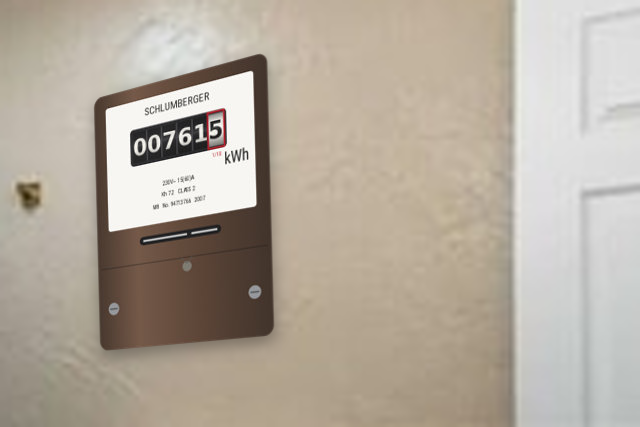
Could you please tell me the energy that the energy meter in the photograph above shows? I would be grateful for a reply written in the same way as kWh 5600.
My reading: kWh 761.5
